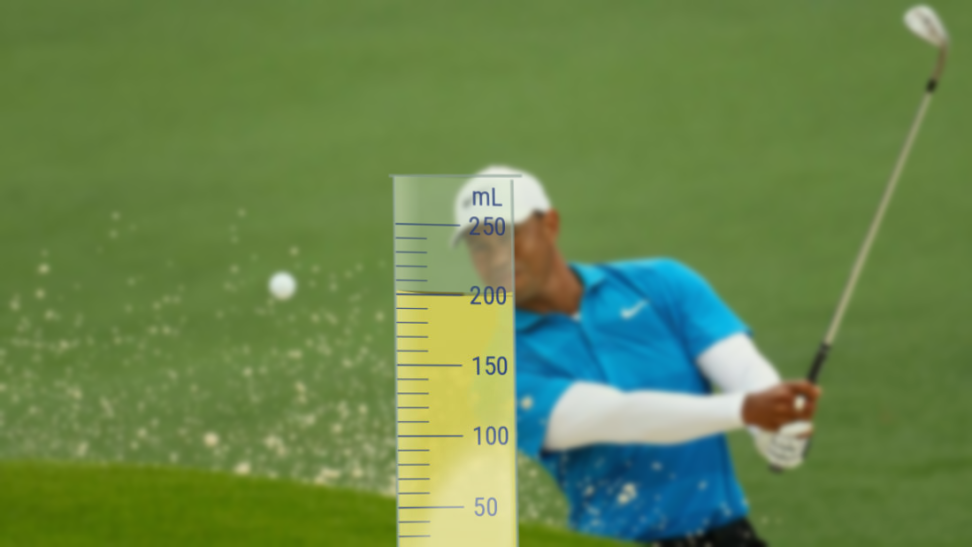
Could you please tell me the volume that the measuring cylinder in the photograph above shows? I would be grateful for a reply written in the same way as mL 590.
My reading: mL 200
